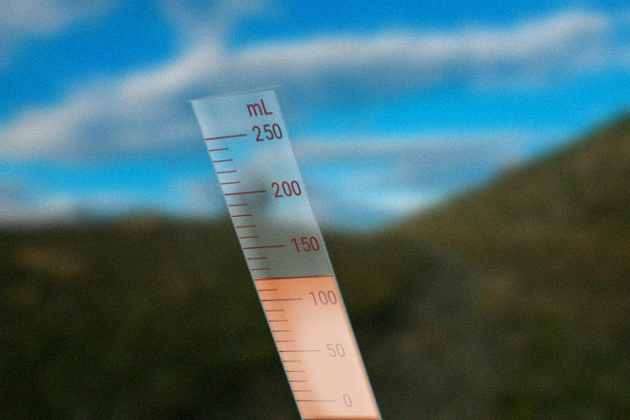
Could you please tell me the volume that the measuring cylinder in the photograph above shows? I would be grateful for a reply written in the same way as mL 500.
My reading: mL 120
